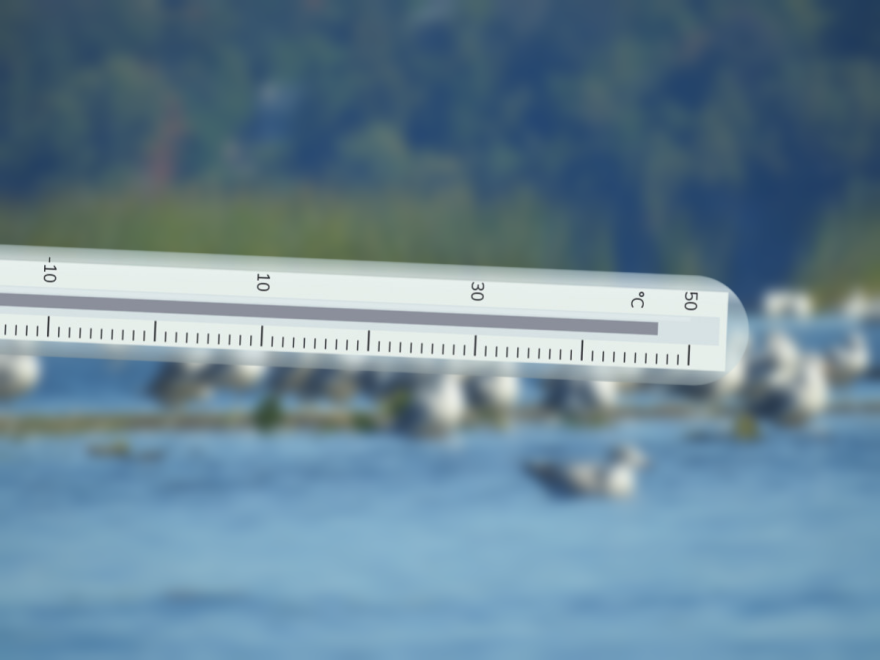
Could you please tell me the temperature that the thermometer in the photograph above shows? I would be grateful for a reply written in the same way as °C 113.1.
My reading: °C 47
